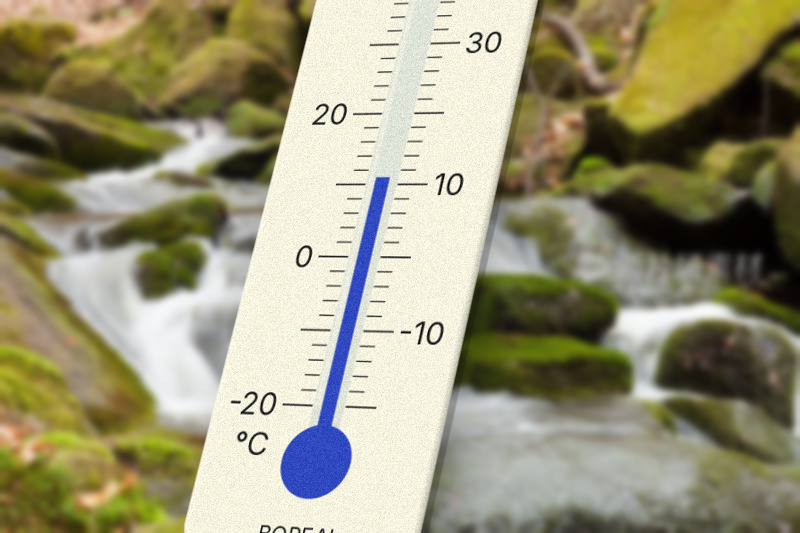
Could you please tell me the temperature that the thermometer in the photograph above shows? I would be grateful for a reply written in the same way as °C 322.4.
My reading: °C 11
